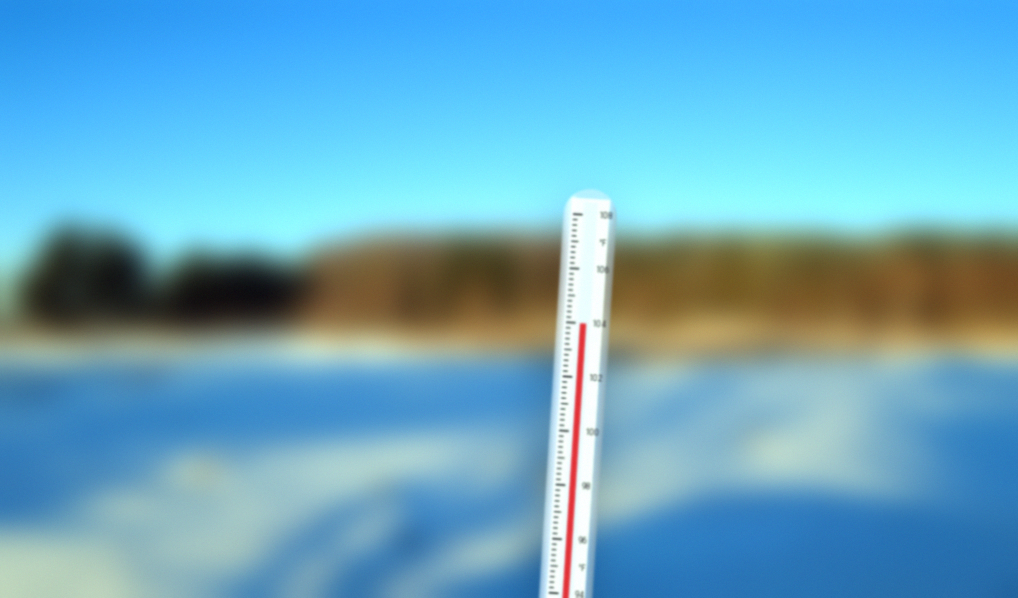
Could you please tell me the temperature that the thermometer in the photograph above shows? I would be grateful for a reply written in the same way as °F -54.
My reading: °F 104
